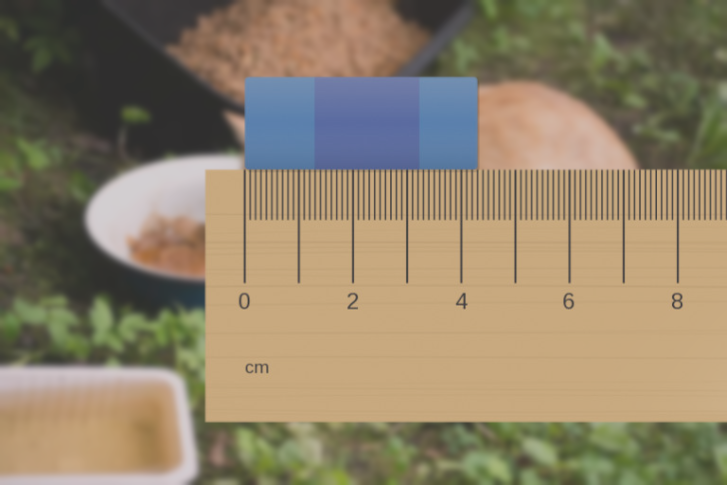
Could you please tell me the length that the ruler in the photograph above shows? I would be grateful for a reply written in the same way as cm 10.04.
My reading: cm 4.3
